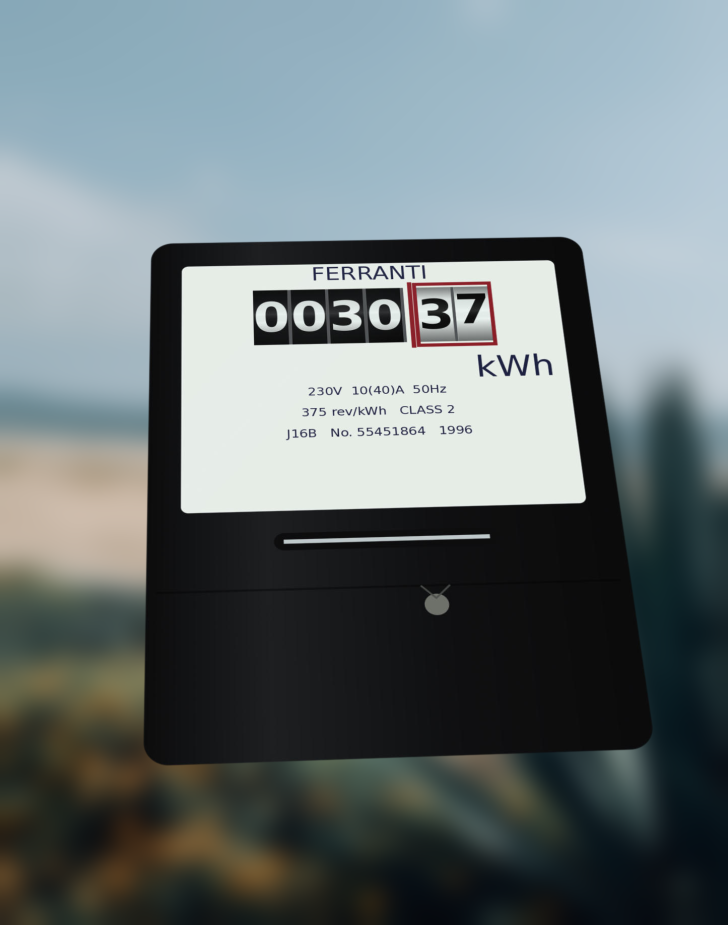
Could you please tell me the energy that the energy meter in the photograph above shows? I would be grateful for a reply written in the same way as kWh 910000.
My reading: kWh 30.37
